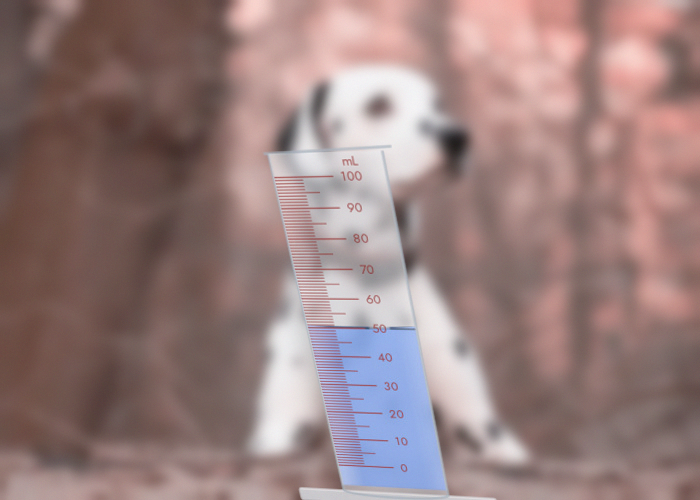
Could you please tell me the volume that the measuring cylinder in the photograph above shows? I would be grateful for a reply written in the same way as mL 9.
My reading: mL 50
